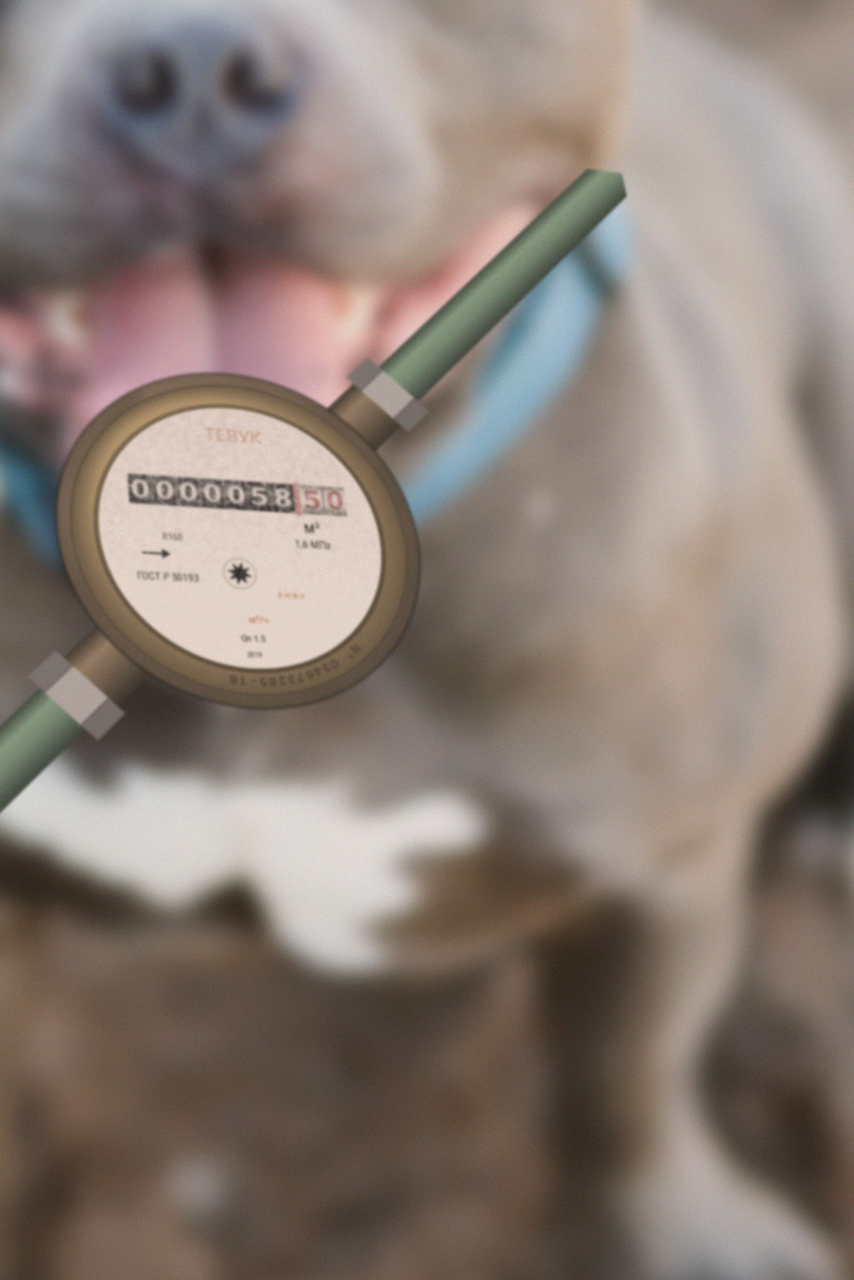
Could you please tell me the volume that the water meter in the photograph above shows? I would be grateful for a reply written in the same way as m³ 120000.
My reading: m³ 58.50
